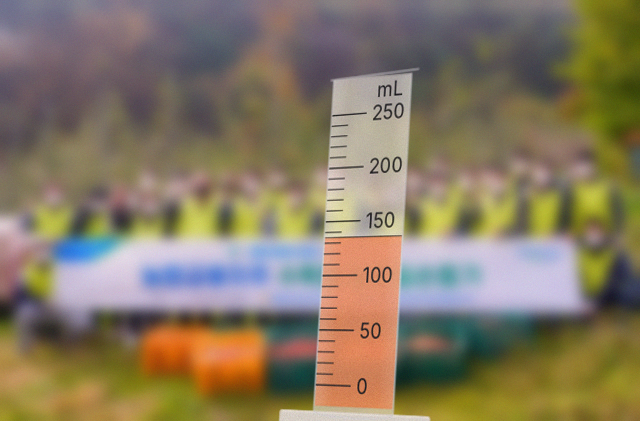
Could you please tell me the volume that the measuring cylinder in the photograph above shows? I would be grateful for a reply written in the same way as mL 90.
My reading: mL 135
